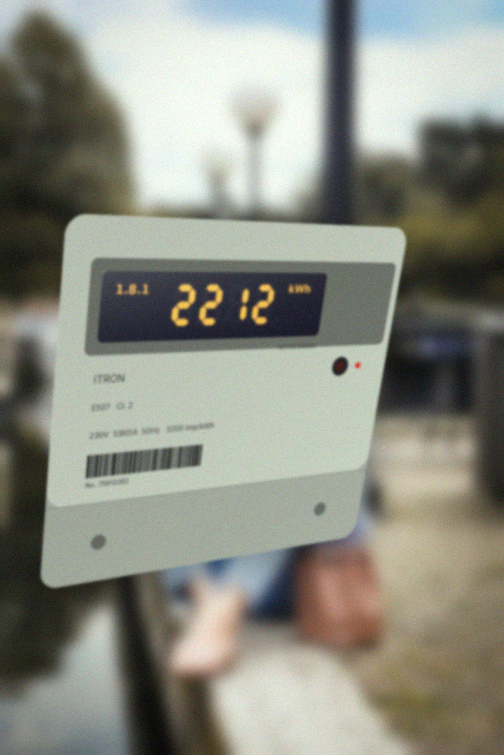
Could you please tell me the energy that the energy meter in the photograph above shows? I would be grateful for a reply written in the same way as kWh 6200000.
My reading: kWh 2212
